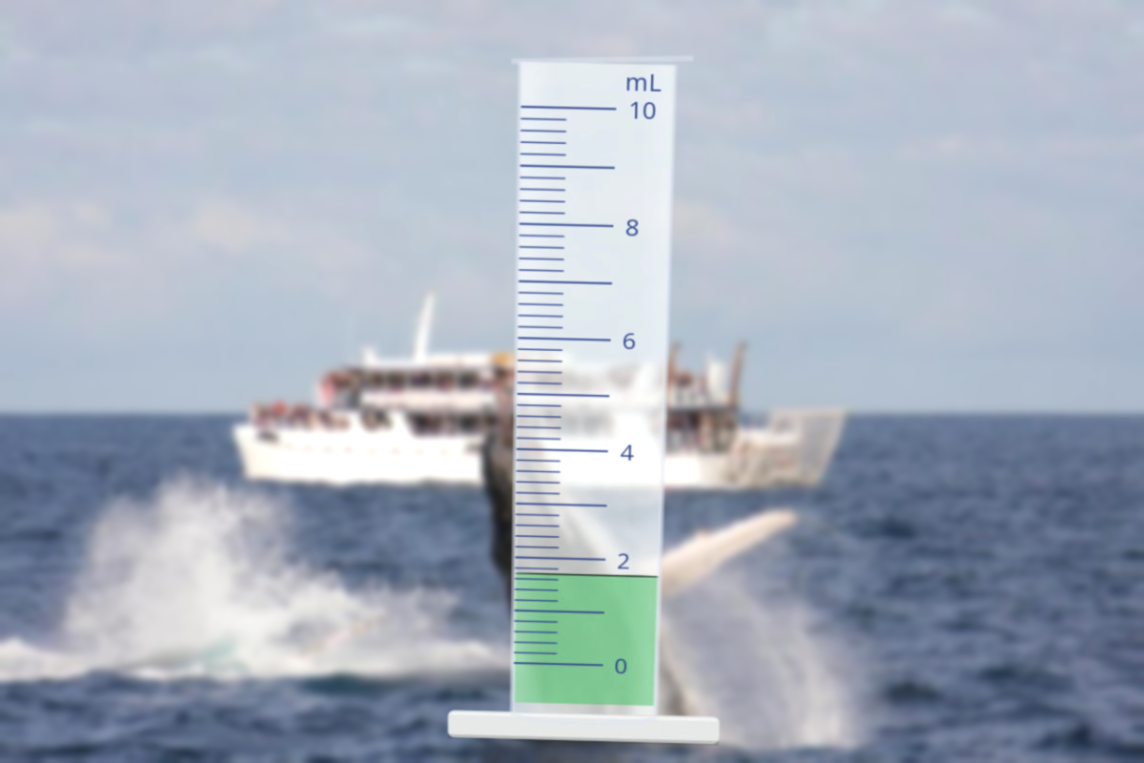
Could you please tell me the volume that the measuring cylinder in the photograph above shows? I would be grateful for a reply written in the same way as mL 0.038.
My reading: mL 1.7
